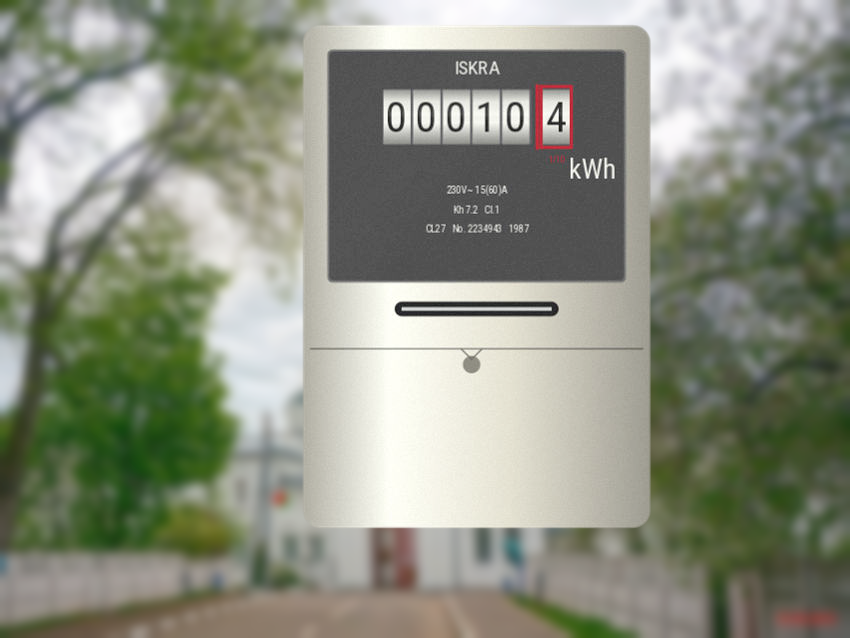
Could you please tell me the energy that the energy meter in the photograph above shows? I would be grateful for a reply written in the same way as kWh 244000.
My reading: kWh 10.4
